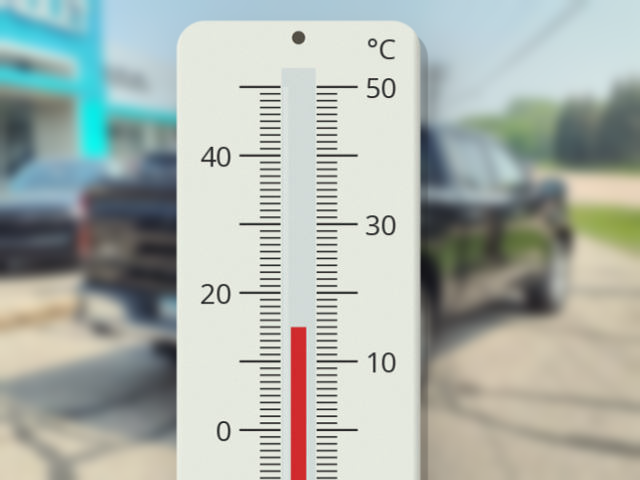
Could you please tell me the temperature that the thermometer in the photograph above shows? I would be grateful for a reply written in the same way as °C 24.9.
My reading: °C 15
